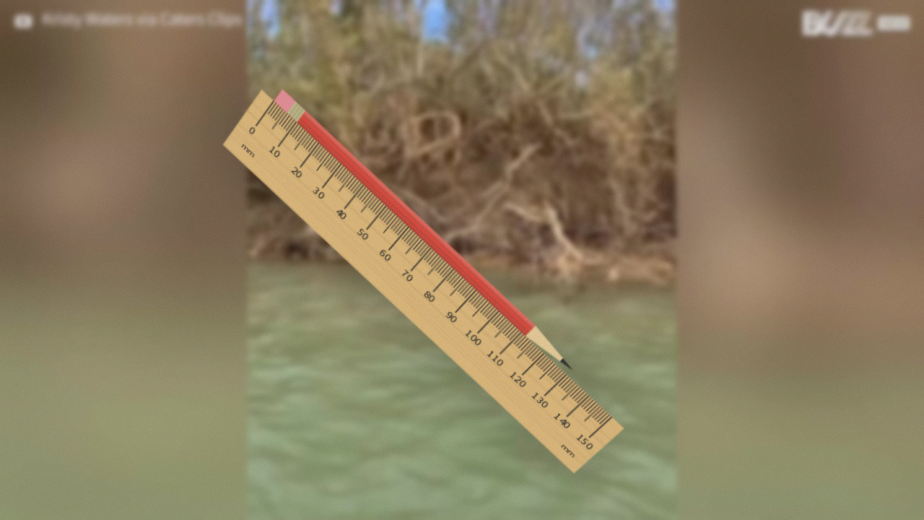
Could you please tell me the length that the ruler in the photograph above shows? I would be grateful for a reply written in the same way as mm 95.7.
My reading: mm 130
